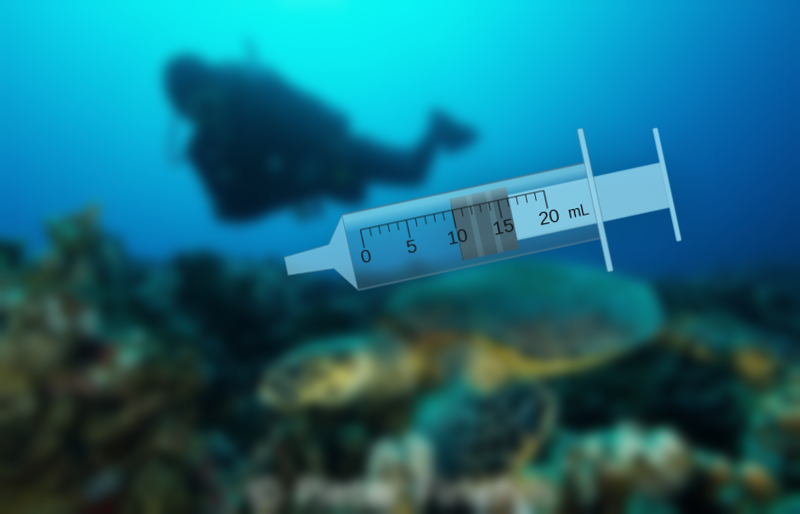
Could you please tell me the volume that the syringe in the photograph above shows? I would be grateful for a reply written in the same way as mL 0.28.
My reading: mL 10
